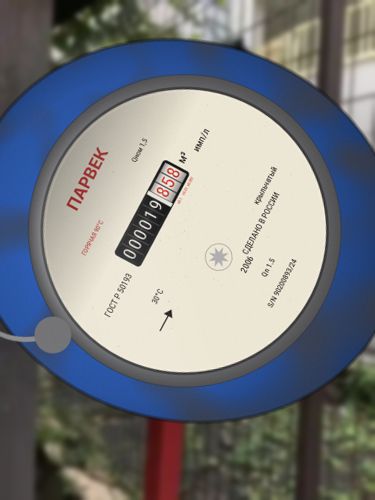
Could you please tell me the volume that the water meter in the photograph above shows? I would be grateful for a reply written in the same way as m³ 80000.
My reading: m³ 19.858
